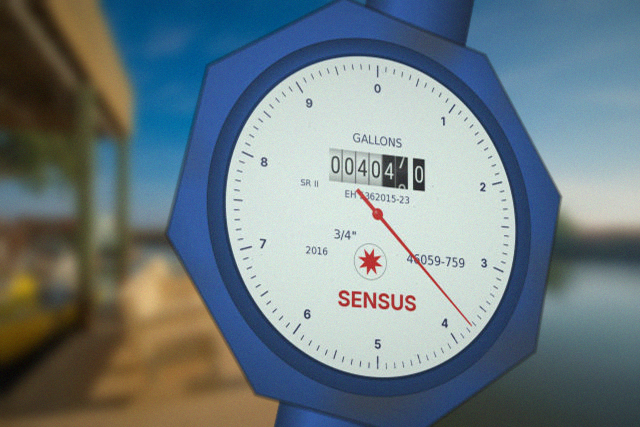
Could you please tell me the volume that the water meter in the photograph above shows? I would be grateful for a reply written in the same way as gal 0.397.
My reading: gal 40473.7
